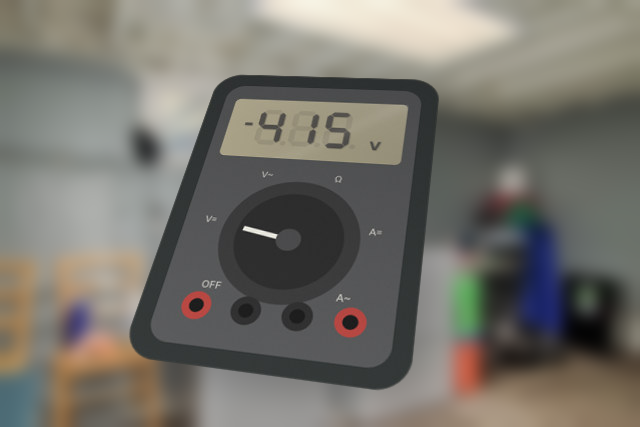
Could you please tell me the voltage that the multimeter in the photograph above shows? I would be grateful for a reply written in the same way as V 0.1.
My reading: V -415
